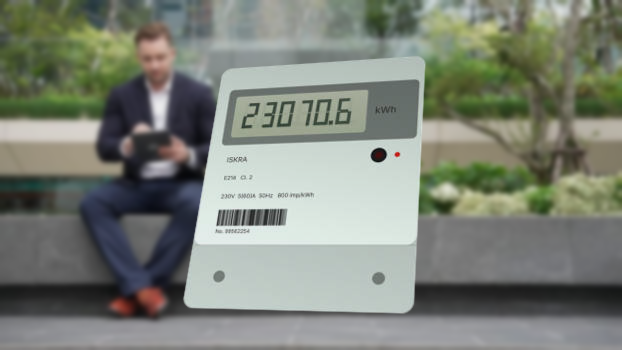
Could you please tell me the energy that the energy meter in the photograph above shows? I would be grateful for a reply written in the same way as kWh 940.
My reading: kWh 23070.6
